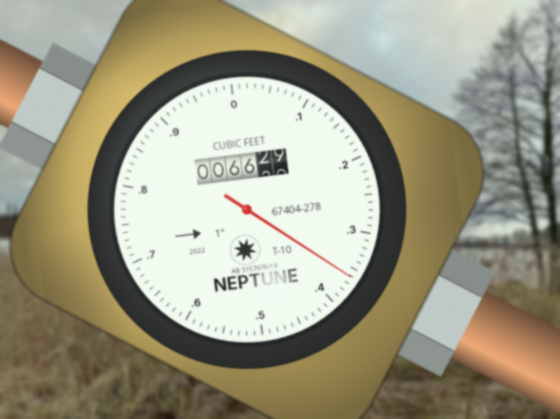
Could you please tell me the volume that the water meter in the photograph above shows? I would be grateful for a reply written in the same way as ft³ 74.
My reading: ft³ 6629.36
